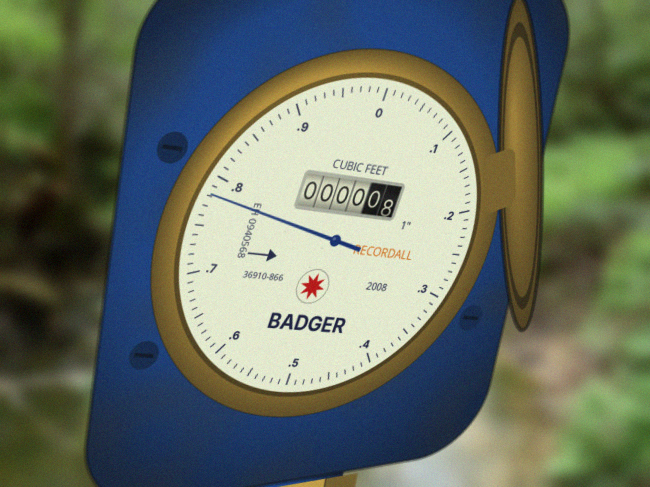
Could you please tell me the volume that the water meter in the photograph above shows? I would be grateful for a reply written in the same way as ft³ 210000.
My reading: ft³ 7.78
